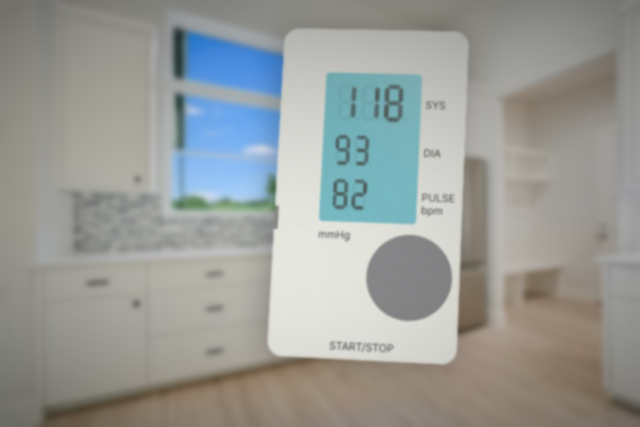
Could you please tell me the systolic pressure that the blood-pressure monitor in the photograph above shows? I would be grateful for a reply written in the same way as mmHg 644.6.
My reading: mmHg 118
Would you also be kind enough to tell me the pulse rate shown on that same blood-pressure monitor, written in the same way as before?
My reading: bpm 82
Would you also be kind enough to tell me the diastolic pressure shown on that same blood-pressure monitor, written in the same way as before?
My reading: mmHg 93
